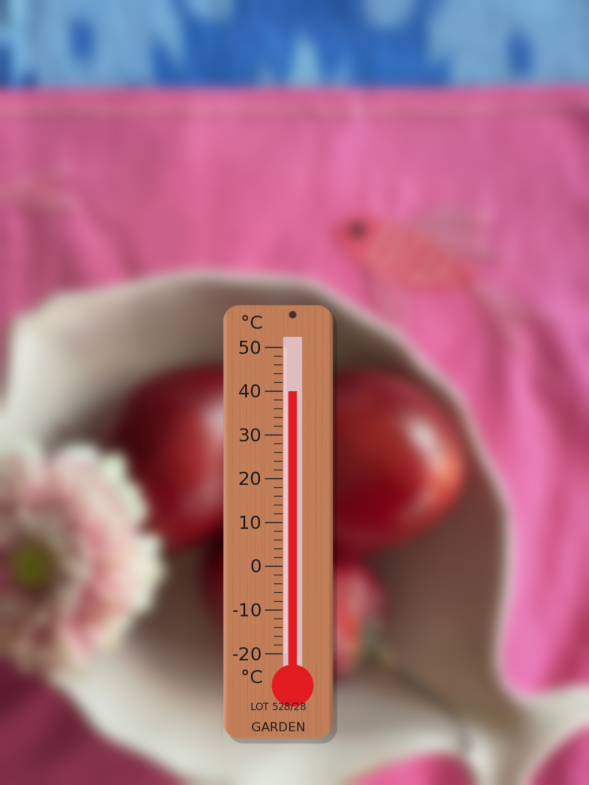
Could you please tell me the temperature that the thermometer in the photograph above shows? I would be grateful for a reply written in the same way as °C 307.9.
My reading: °C 40
